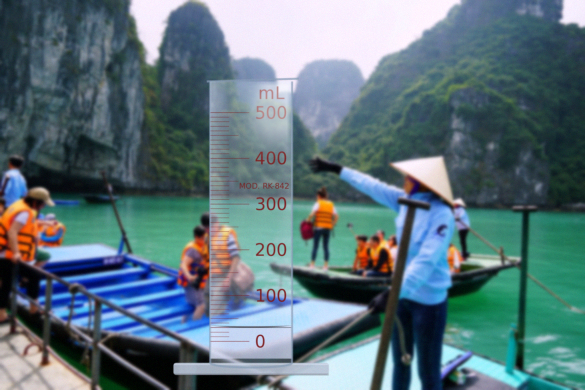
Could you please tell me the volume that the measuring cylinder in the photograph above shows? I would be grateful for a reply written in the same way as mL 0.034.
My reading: mL 30
